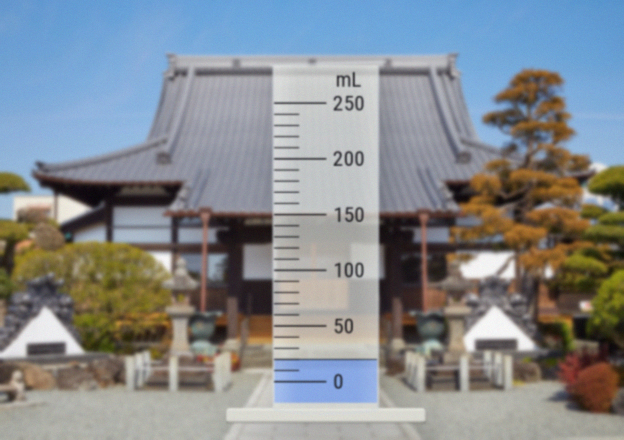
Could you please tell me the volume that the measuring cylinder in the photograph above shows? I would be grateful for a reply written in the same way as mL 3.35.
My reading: mL 20
